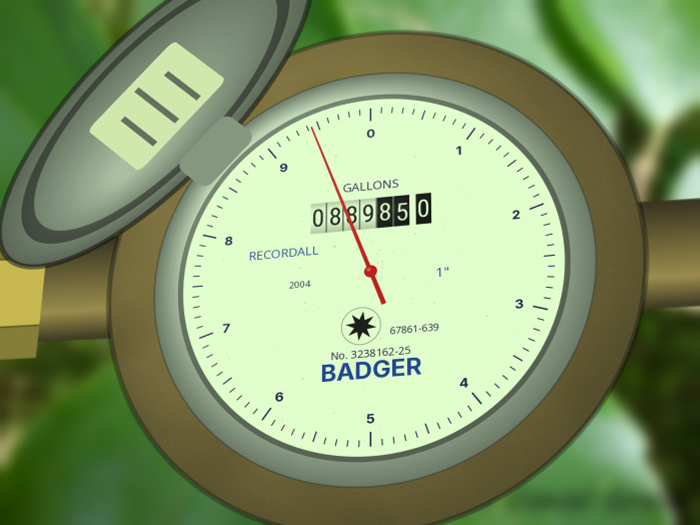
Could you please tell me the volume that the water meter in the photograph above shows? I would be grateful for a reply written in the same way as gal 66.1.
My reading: gal 889849.4
